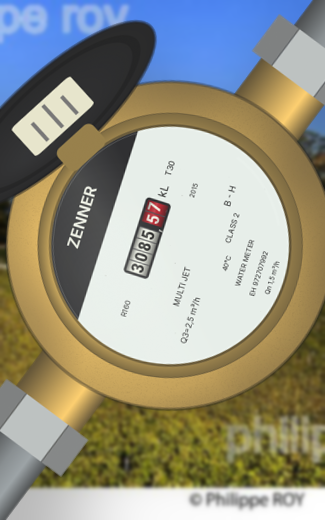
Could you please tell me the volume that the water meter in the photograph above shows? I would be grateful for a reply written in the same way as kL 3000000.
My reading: kL 3085.57
